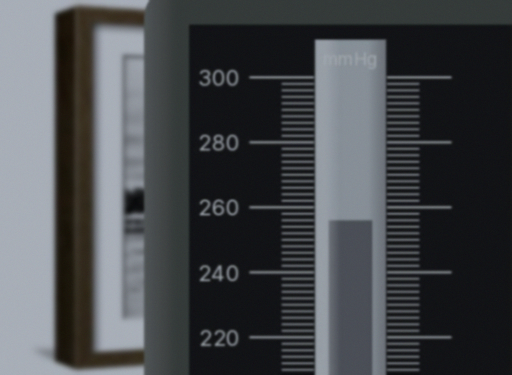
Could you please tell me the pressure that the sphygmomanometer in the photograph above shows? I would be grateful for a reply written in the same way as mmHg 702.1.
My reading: mmHg 256
